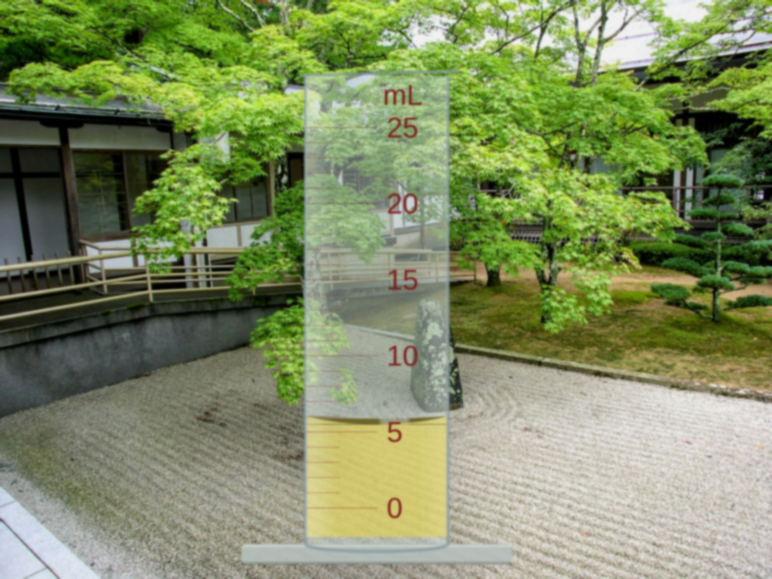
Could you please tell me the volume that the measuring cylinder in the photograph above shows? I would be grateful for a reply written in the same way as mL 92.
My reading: mL 5.5
